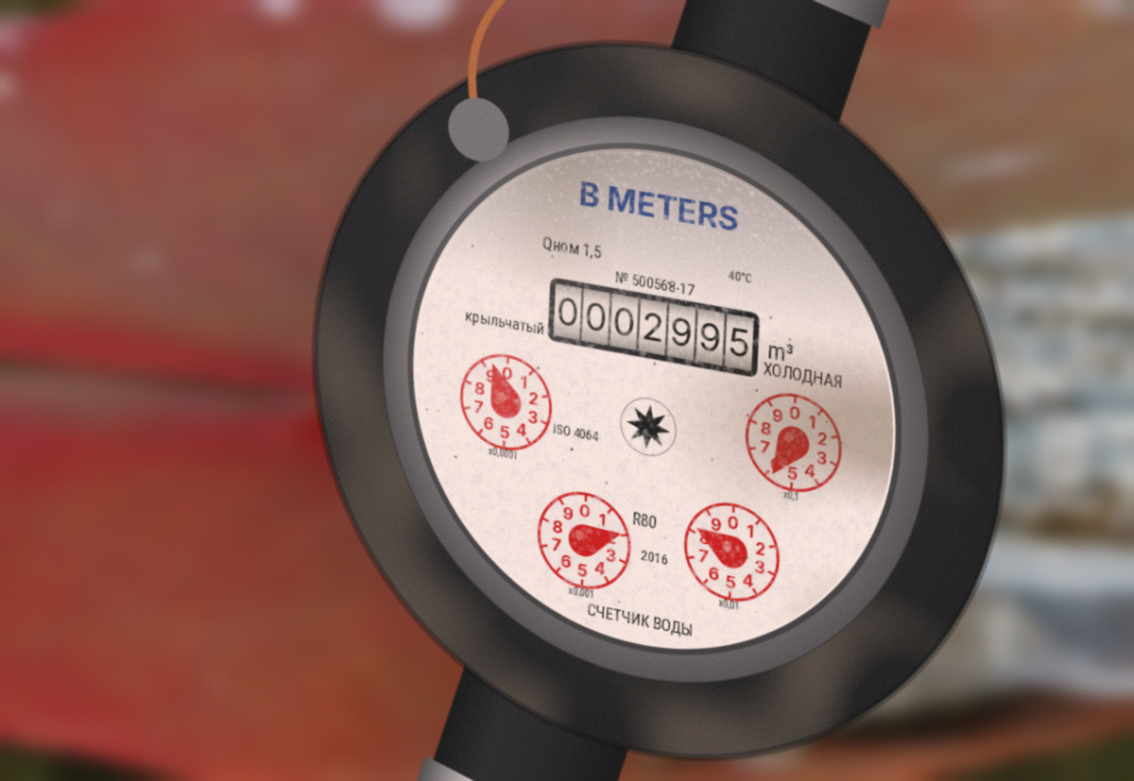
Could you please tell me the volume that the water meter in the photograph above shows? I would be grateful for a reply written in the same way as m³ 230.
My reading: m³ 2995.5819
